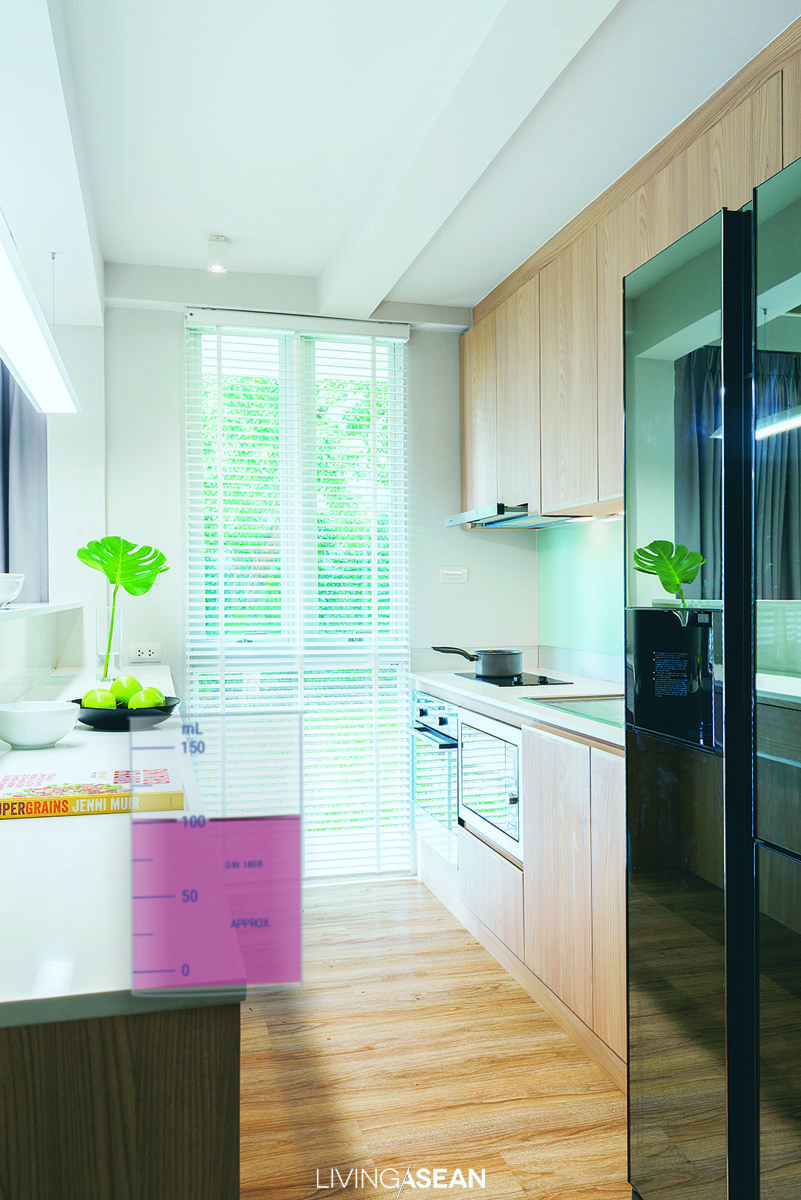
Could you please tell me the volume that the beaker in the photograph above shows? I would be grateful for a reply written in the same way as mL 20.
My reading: mL 100
